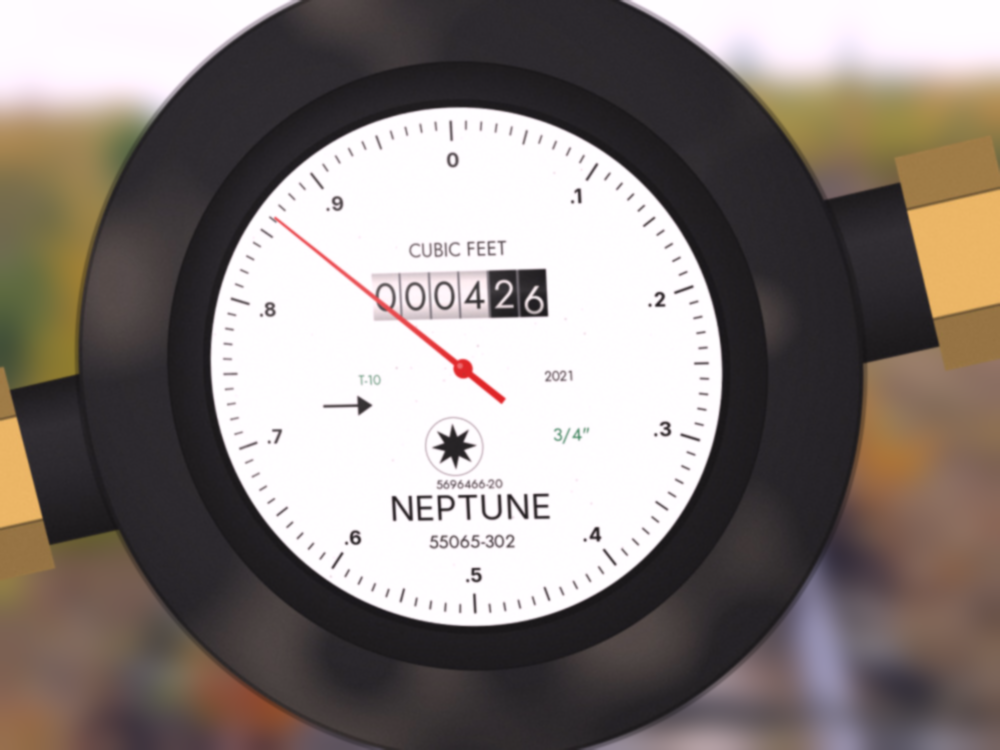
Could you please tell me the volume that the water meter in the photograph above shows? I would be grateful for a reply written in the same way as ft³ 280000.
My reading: ft³ 425.86
